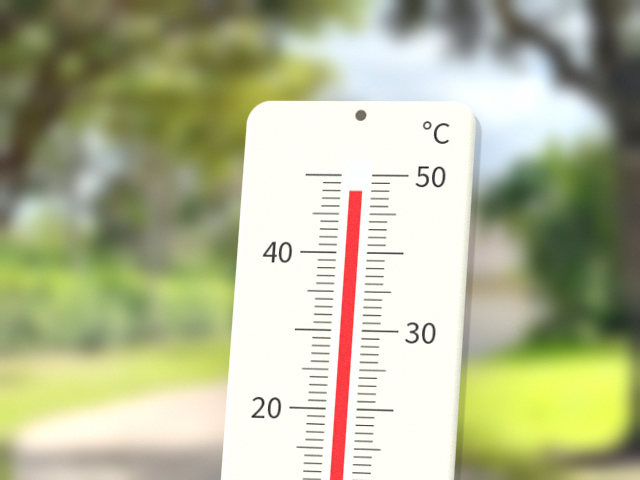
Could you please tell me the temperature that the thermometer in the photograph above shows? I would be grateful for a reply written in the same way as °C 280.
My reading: °C 48
